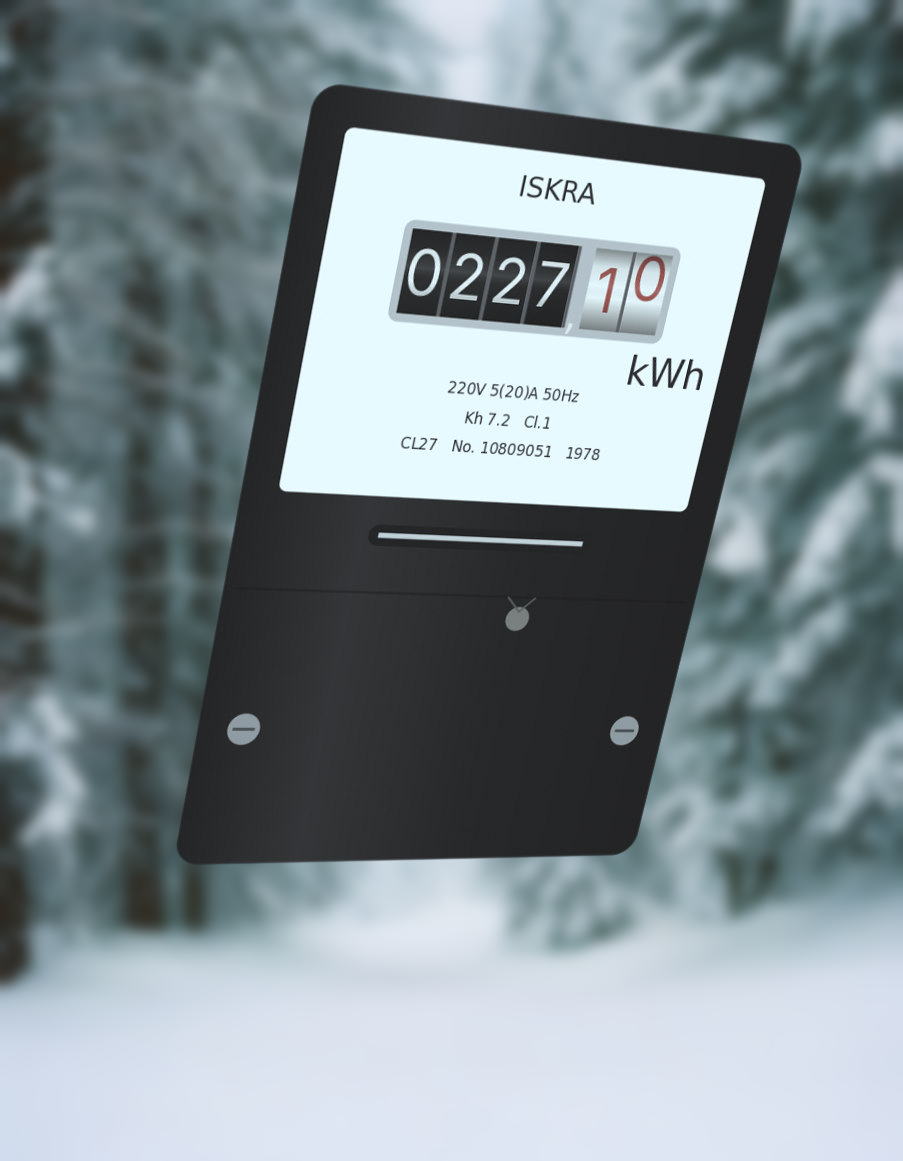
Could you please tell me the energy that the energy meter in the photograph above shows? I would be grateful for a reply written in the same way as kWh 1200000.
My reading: kWh 227.10
